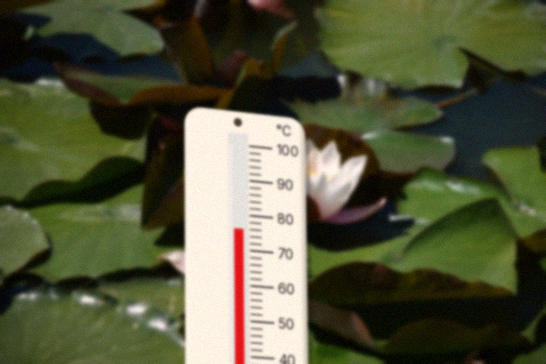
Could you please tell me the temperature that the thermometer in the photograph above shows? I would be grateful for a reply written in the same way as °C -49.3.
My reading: °C 76
